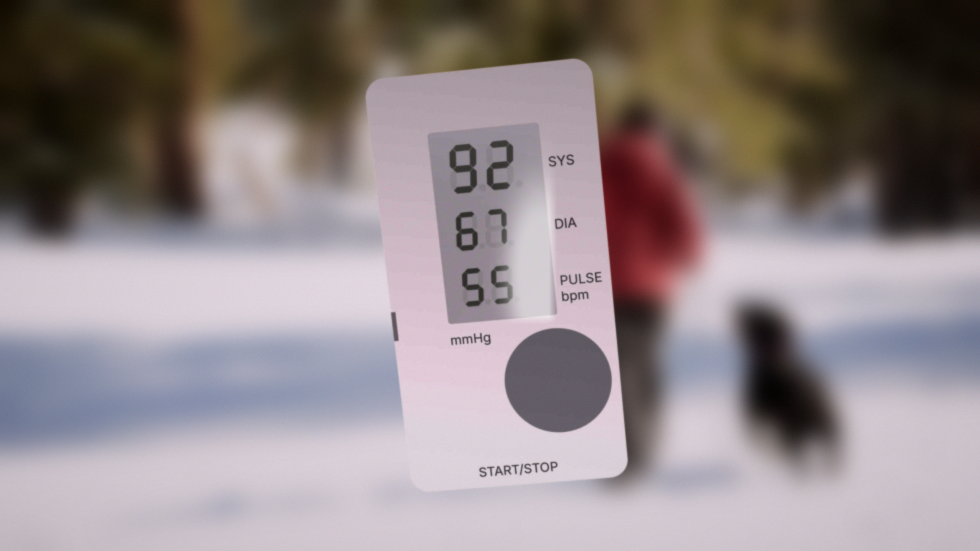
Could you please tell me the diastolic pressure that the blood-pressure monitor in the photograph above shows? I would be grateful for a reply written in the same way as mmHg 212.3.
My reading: mmHg 67
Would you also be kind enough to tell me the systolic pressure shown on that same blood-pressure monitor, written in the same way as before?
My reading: mmHg 92
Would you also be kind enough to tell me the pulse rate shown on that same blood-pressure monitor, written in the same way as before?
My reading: bpm 55
